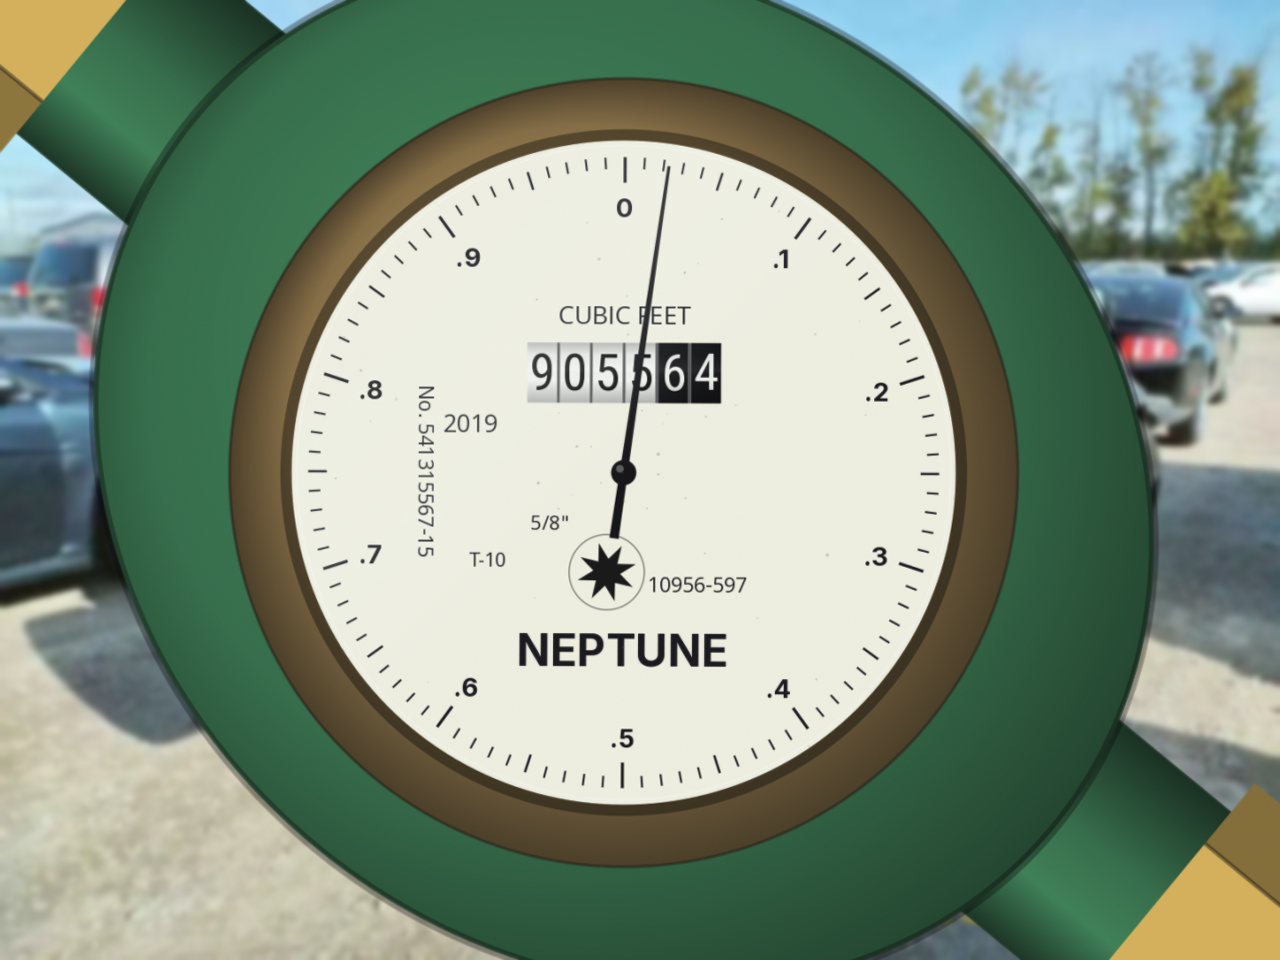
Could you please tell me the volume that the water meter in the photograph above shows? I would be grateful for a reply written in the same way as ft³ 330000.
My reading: ft³ 905564.02
